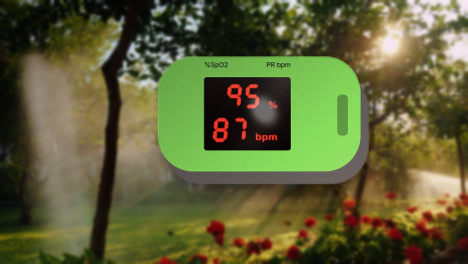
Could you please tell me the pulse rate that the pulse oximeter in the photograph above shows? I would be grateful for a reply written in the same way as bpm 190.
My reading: bpm 87
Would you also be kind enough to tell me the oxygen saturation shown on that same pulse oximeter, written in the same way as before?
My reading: % 95
